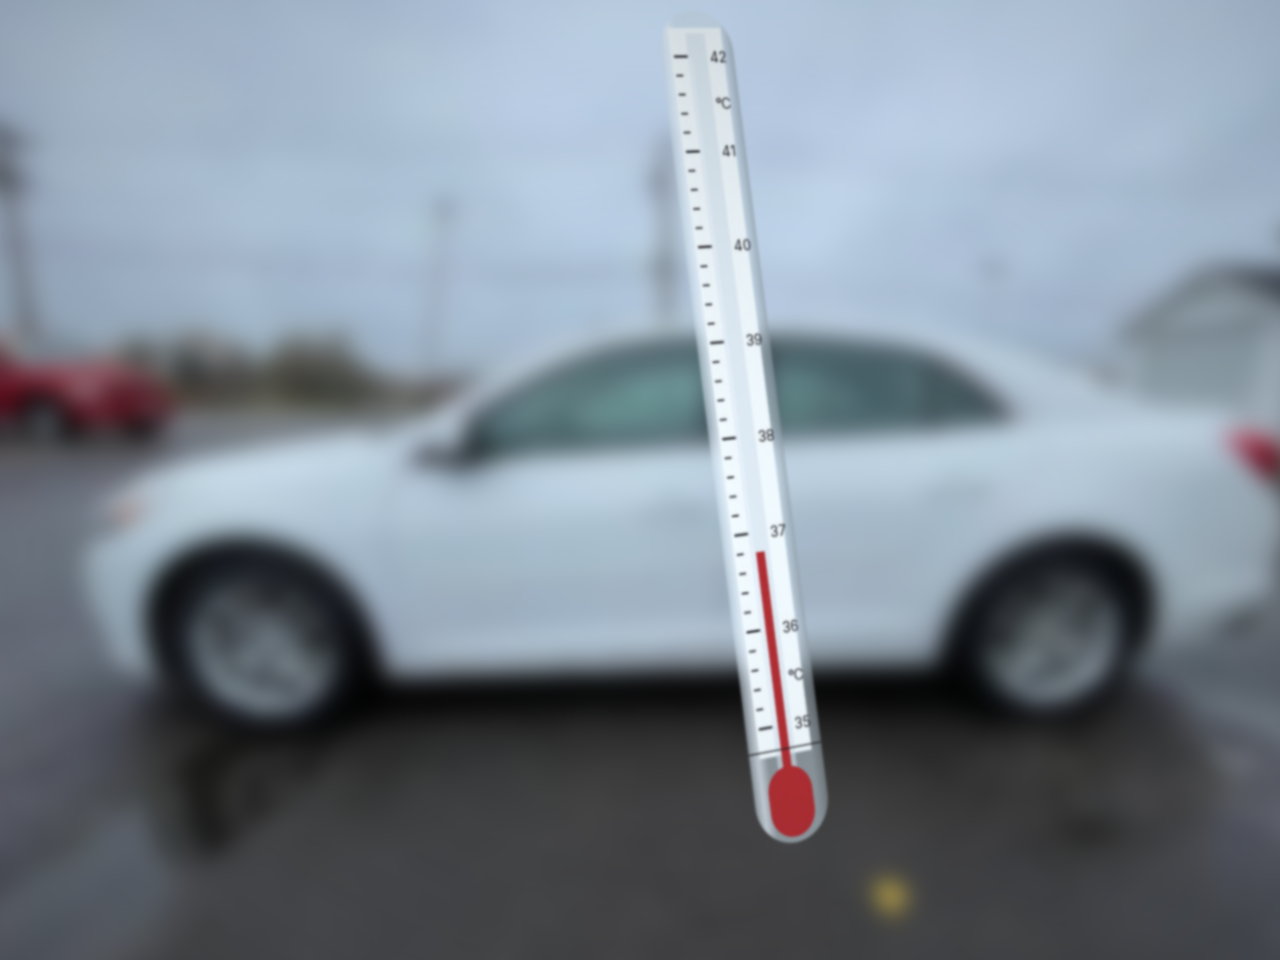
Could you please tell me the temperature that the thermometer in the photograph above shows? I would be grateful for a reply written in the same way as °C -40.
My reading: °C 36.8
